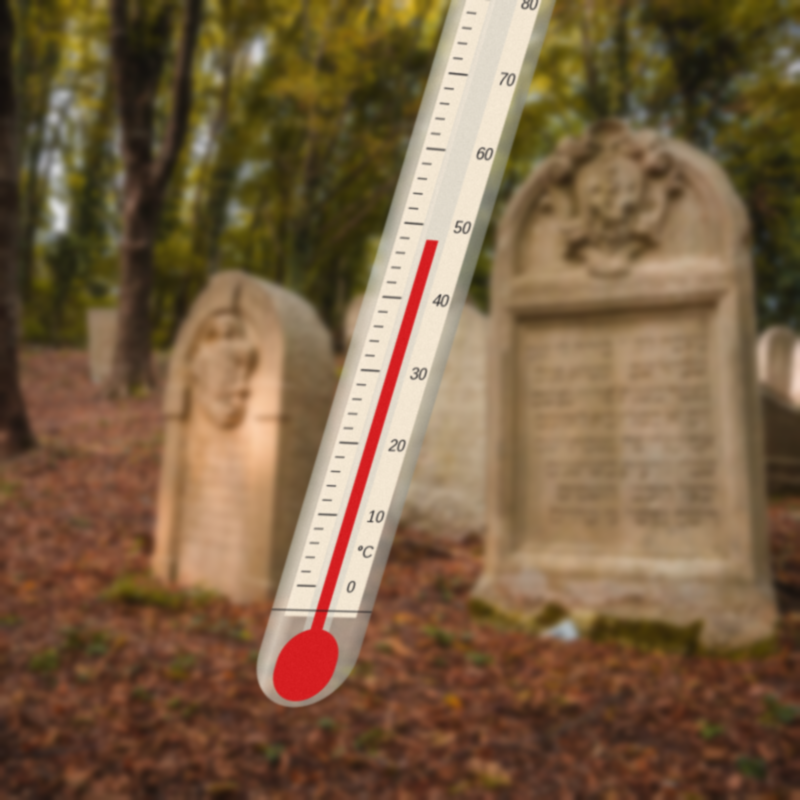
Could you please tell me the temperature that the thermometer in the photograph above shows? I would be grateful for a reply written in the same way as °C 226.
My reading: °C 48
